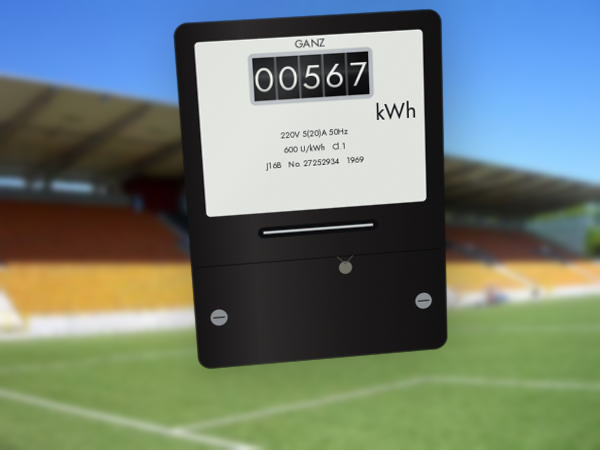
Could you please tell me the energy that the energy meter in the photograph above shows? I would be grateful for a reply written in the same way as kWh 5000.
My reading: kWh 567
